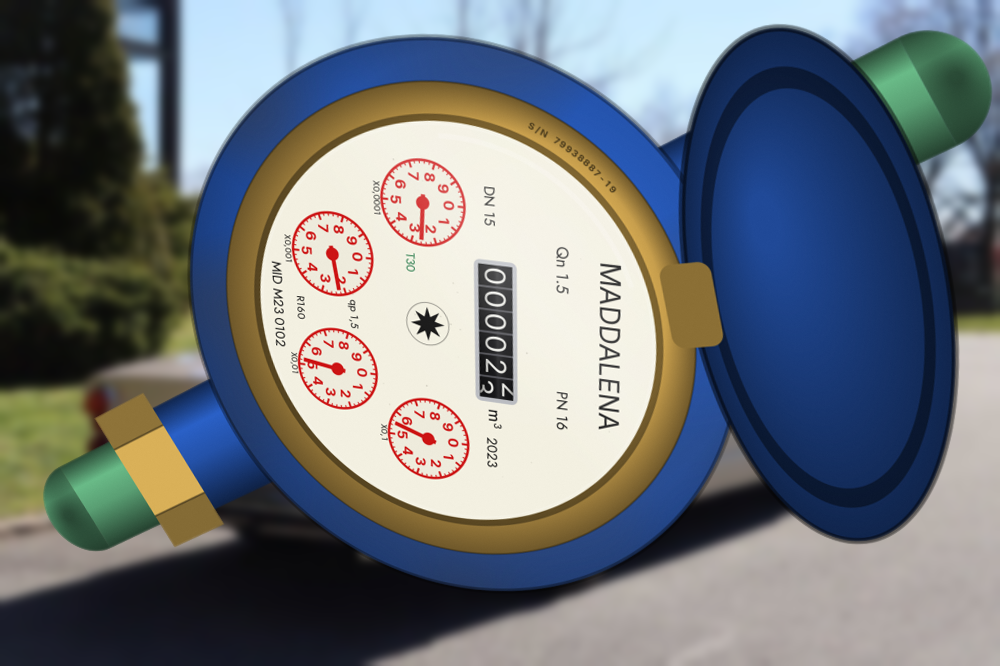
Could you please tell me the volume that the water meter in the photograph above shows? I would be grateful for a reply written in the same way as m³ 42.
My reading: m³ 22.5522
